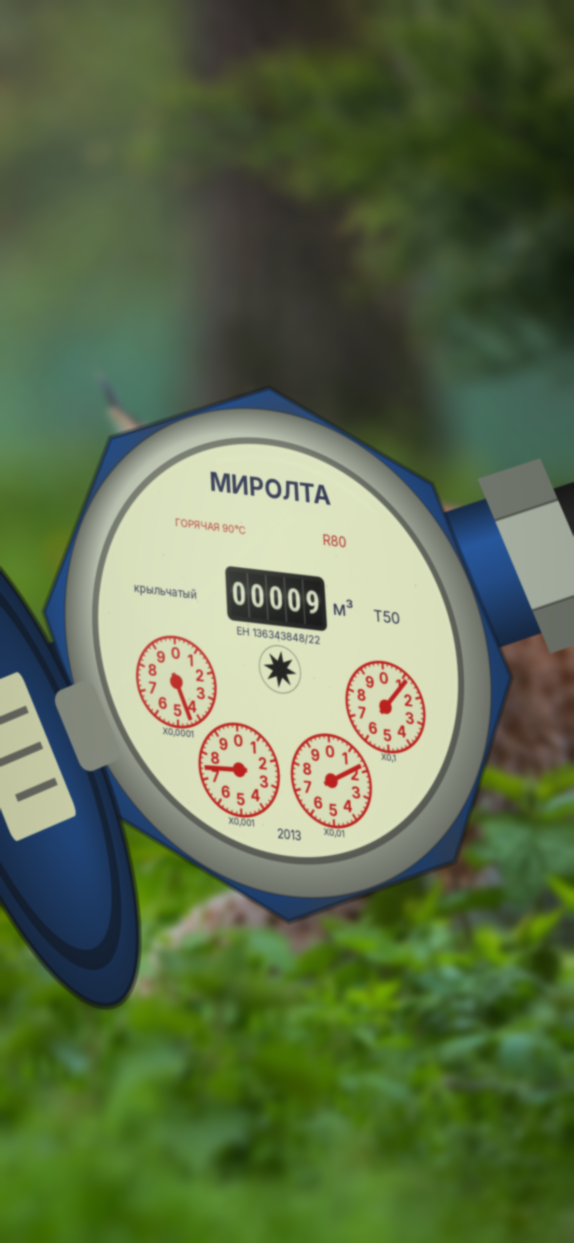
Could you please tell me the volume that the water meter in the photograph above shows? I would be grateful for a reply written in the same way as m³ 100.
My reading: m³ 9.1174
